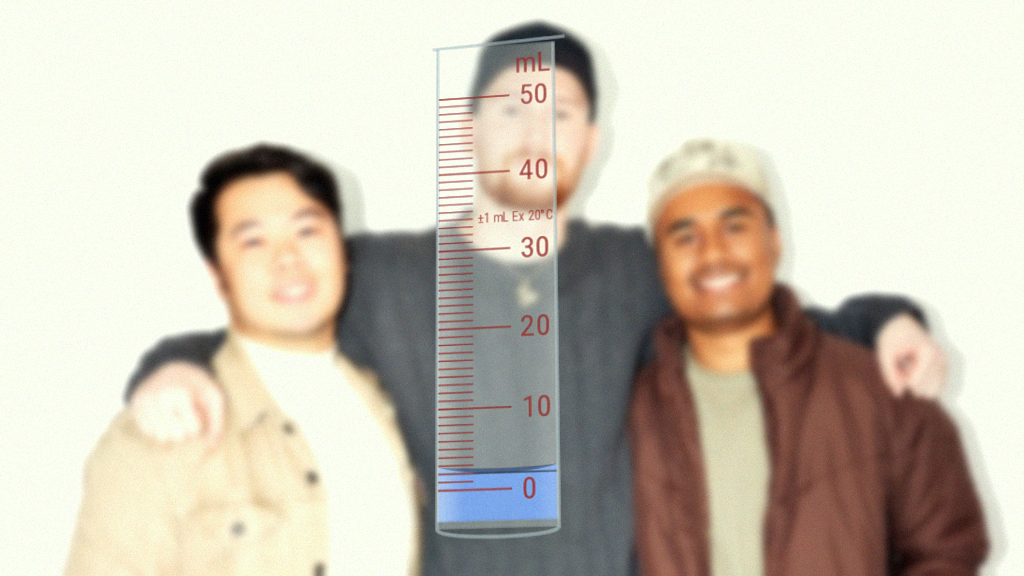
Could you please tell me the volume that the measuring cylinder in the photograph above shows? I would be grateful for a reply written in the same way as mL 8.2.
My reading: mL 2
